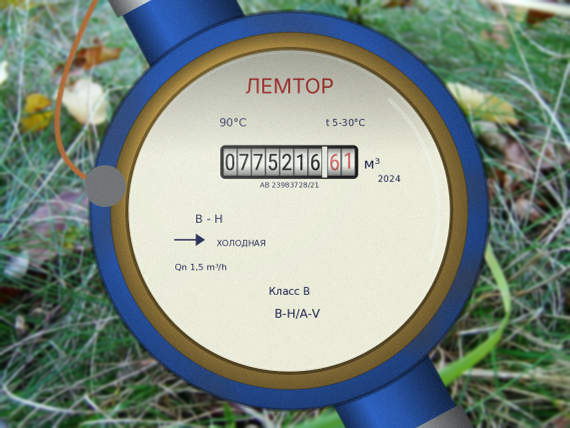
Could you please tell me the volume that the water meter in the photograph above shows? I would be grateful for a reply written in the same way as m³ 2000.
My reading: m³ 775216.61
